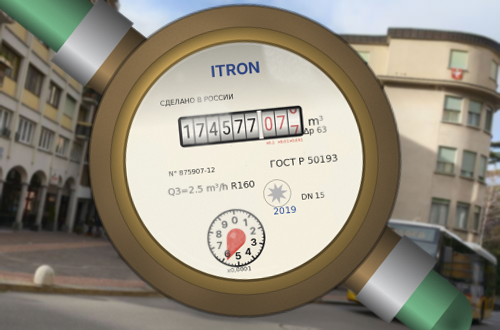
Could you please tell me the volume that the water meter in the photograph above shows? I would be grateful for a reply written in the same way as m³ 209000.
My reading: m³ 174577.0765
